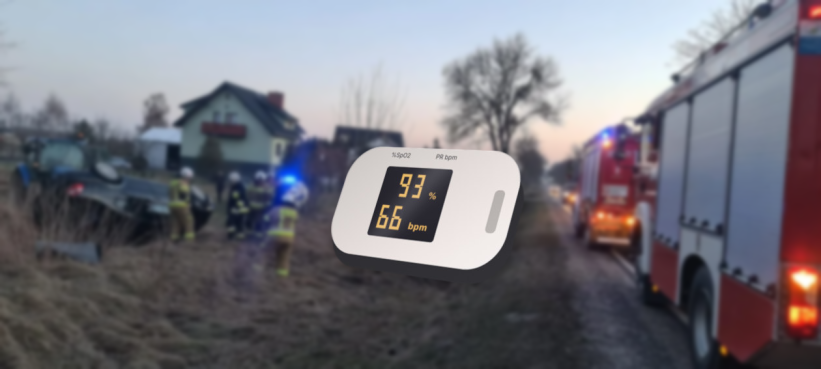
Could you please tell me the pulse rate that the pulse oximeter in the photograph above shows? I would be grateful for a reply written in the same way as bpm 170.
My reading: bpm 66
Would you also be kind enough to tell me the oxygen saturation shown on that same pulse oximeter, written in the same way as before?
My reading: % 93
